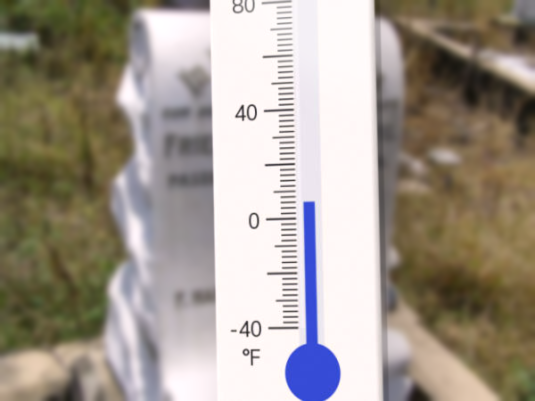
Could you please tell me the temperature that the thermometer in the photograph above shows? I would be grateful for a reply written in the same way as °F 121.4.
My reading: °F 6
